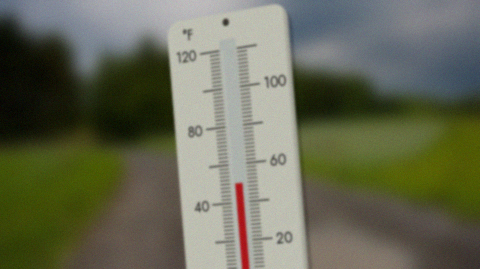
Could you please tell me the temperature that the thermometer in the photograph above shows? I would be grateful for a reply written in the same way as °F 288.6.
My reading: °F 50
